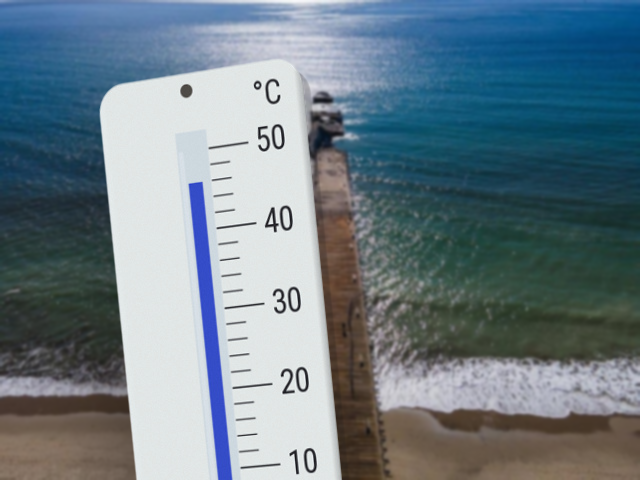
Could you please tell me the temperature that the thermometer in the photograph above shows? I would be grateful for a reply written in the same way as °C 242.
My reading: °C 46
